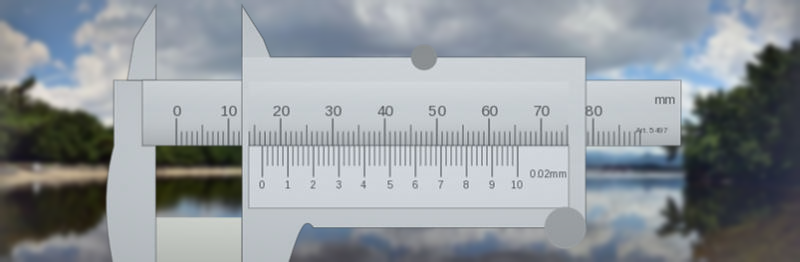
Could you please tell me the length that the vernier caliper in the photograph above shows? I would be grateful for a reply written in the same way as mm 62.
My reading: mm 16.5
